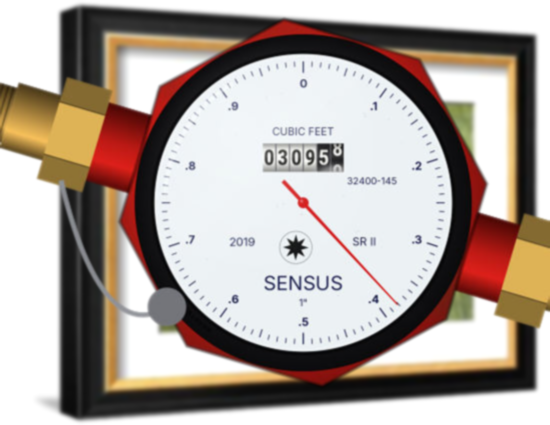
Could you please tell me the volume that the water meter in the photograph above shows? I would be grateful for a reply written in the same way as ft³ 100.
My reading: ft³ 30958.38
